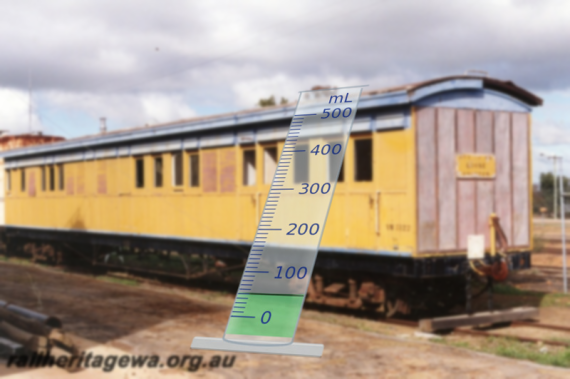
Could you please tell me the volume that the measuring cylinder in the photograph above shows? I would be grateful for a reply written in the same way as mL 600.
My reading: mL 50
